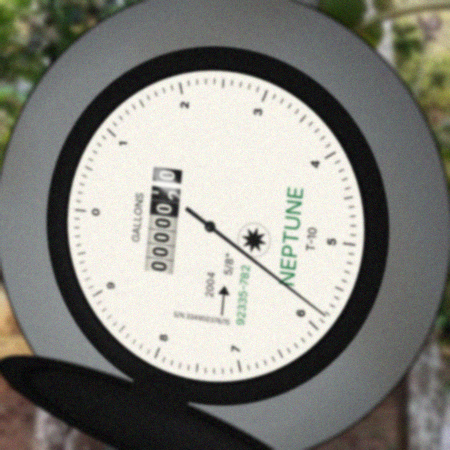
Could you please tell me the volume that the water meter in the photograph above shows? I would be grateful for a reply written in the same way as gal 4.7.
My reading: gal 15.8
